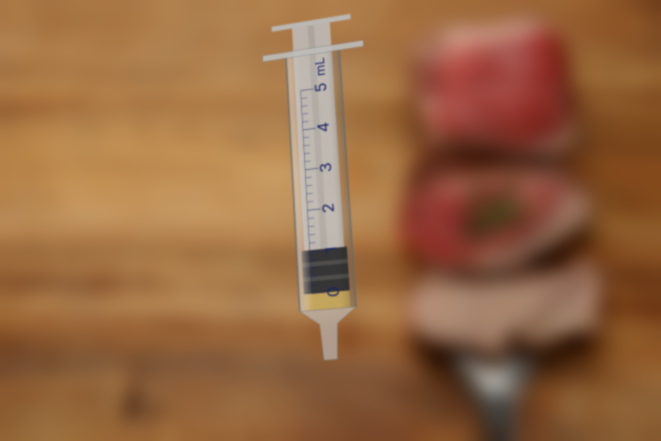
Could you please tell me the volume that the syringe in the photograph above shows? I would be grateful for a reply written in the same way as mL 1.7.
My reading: mL 0
